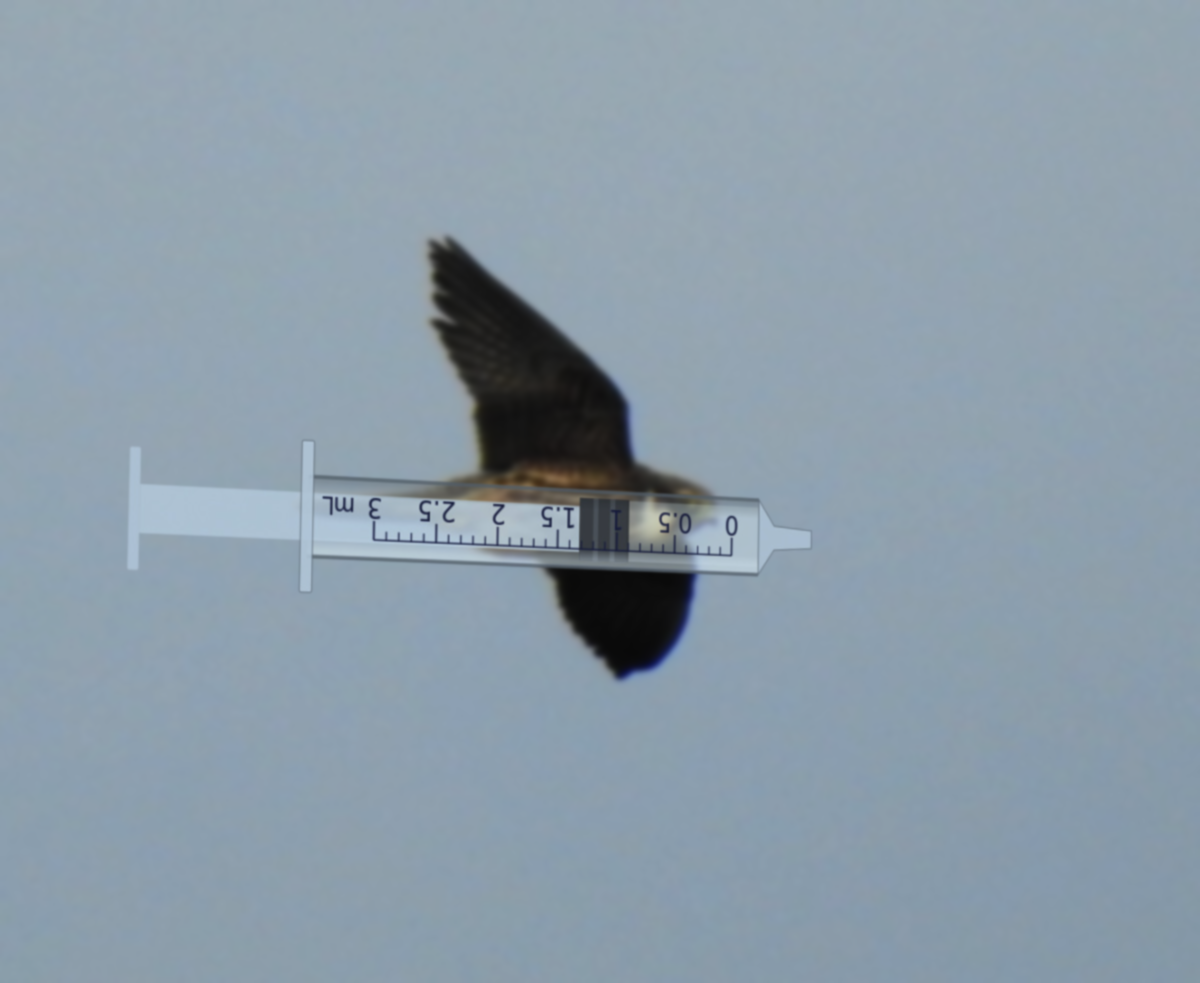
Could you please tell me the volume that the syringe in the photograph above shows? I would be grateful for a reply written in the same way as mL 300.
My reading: mL 0.9
